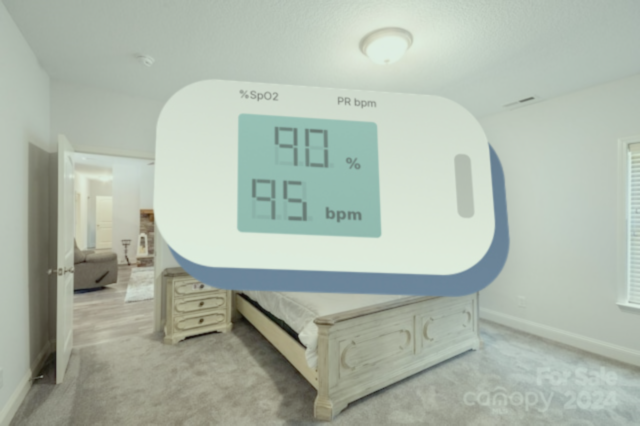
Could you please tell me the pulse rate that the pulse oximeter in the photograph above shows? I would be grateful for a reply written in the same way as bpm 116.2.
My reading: bpm 95
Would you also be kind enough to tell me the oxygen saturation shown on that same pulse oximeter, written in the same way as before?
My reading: % 90
